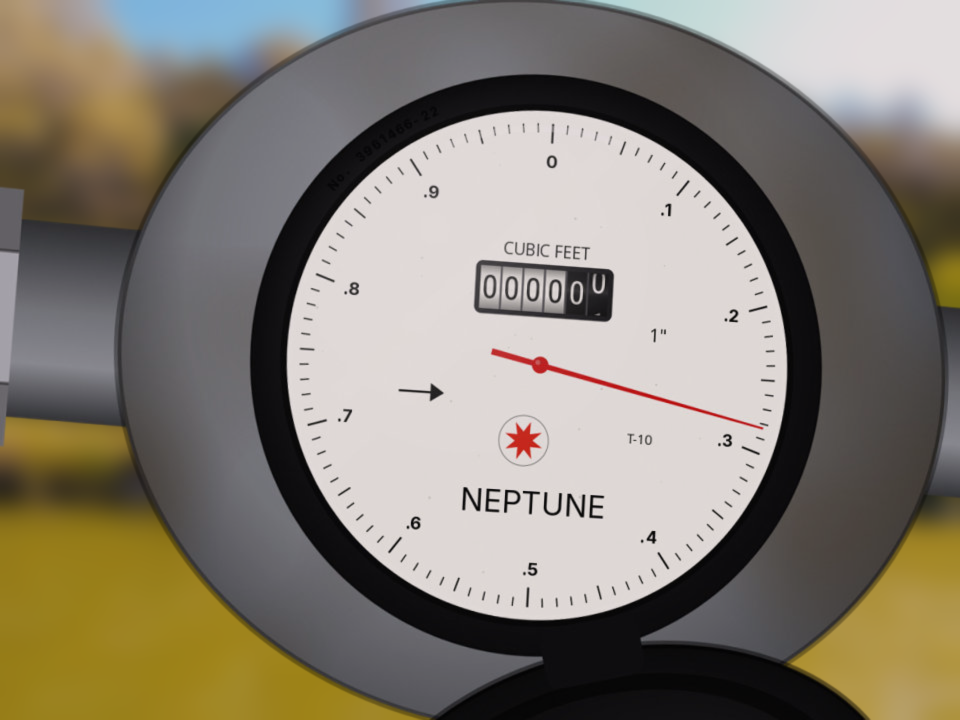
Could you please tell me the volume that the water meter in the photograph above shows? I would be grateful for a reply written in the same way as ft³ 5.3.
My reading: ft³ 0.28
